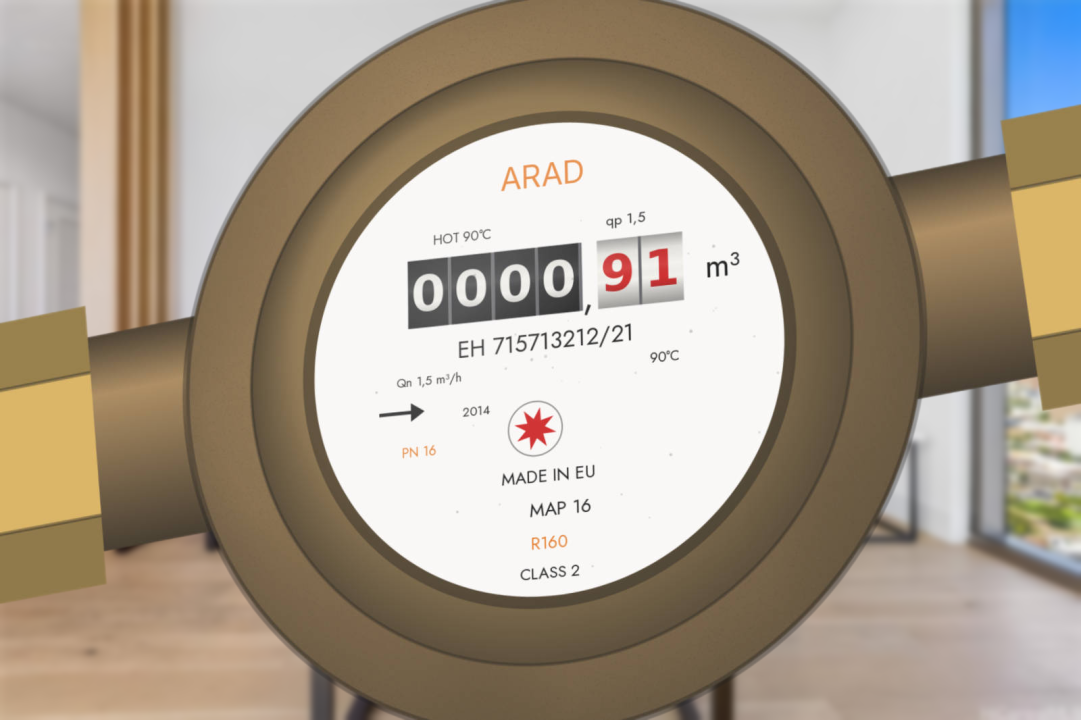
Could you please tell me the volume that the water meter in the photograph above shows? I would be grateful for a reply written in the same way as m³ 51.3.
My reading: m³ 0.91
